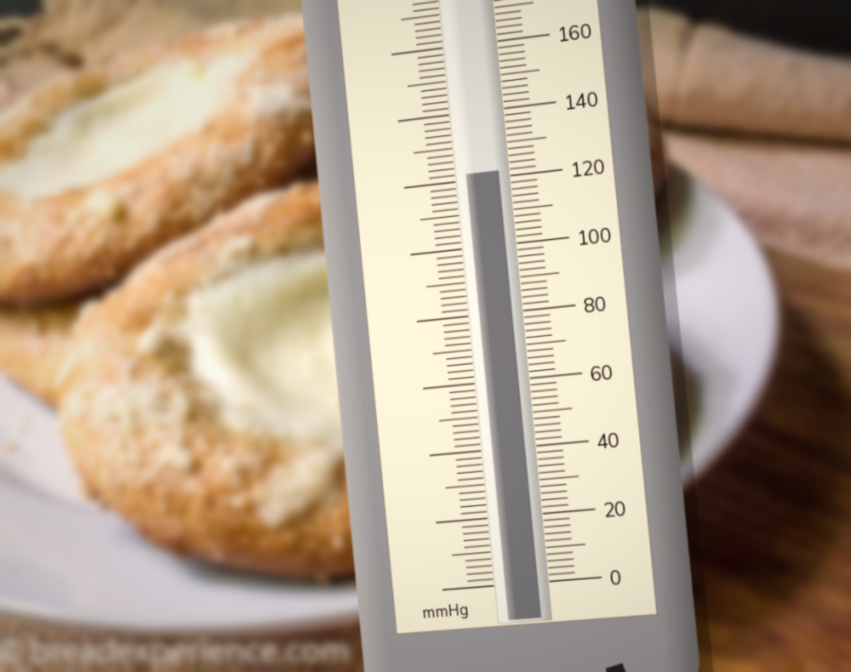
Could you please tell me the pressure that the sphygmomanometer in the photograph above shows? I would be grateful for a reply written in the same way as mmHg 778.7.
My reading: mmHg 122
